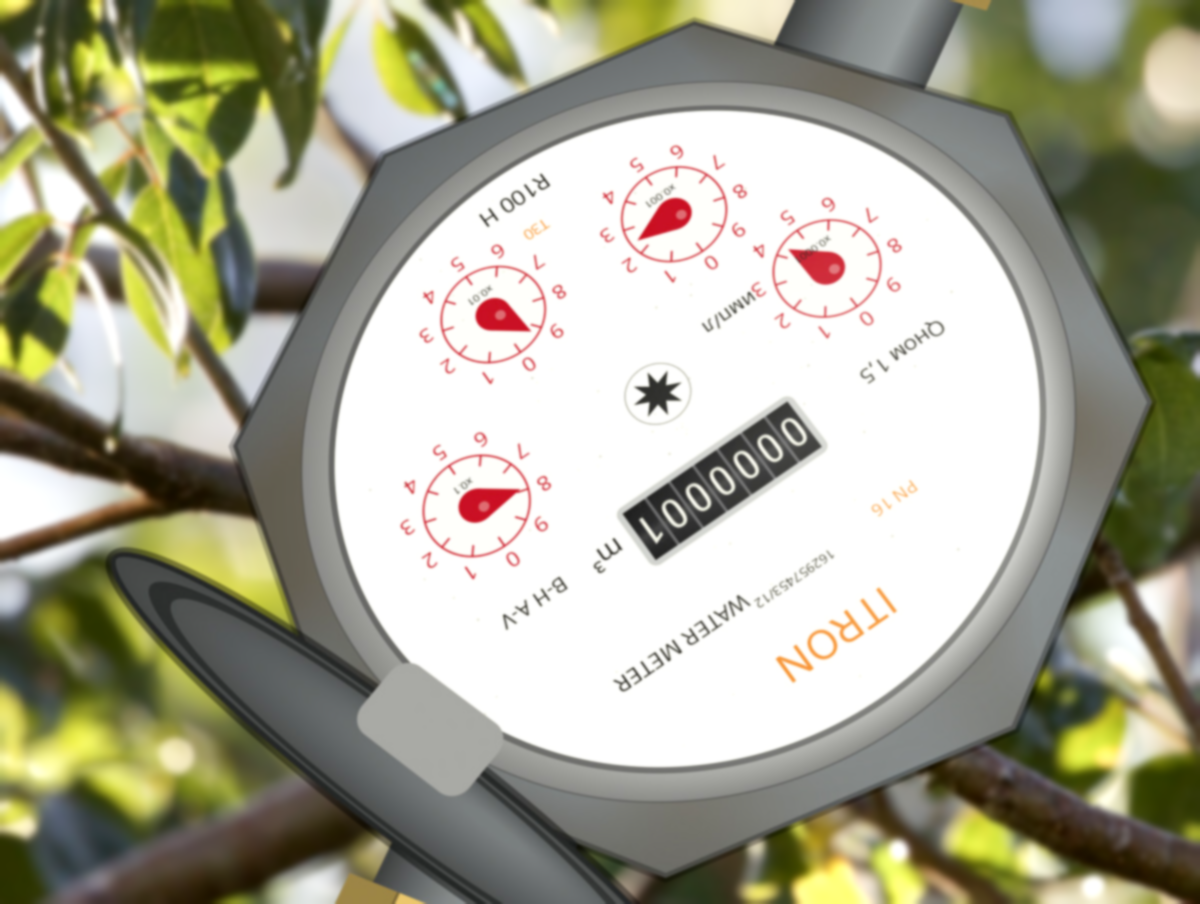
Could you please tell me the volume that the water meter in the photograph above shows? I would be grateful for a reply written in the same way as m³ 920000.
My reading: m³ 1.7924
